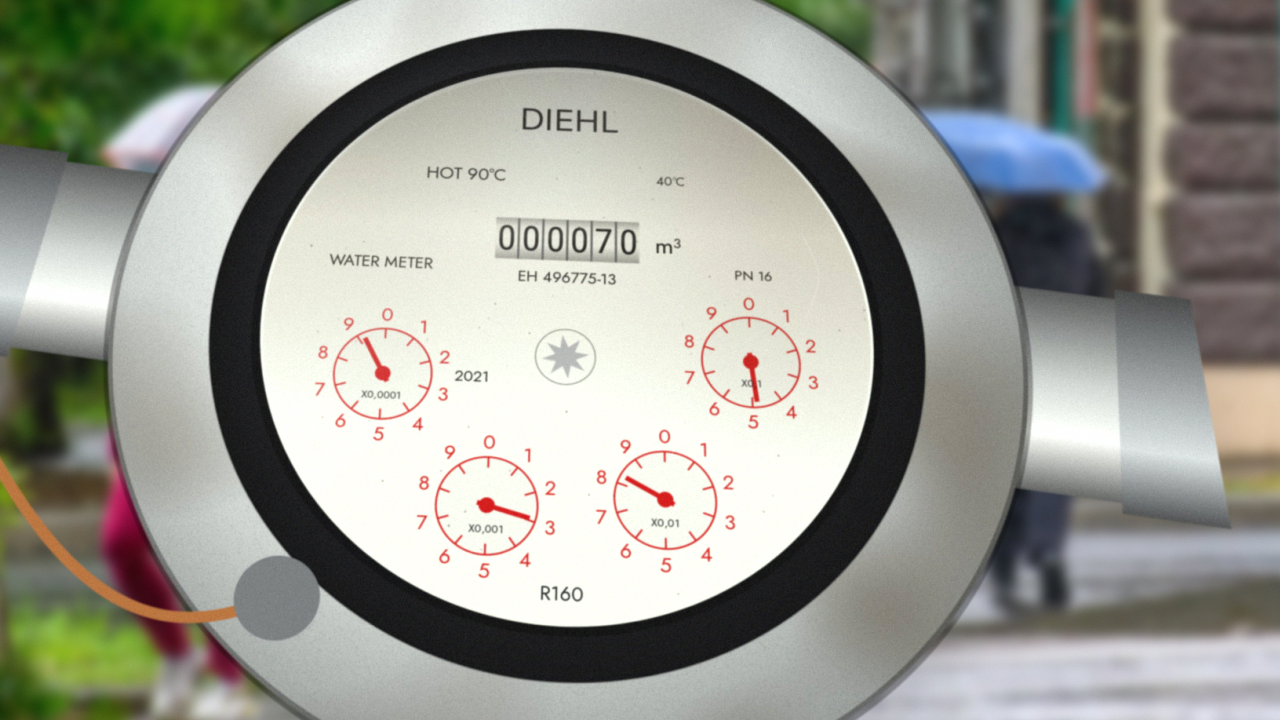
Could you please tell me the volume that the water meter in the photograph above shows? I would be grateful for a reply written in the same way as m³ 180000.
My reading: m³ 70.4829
